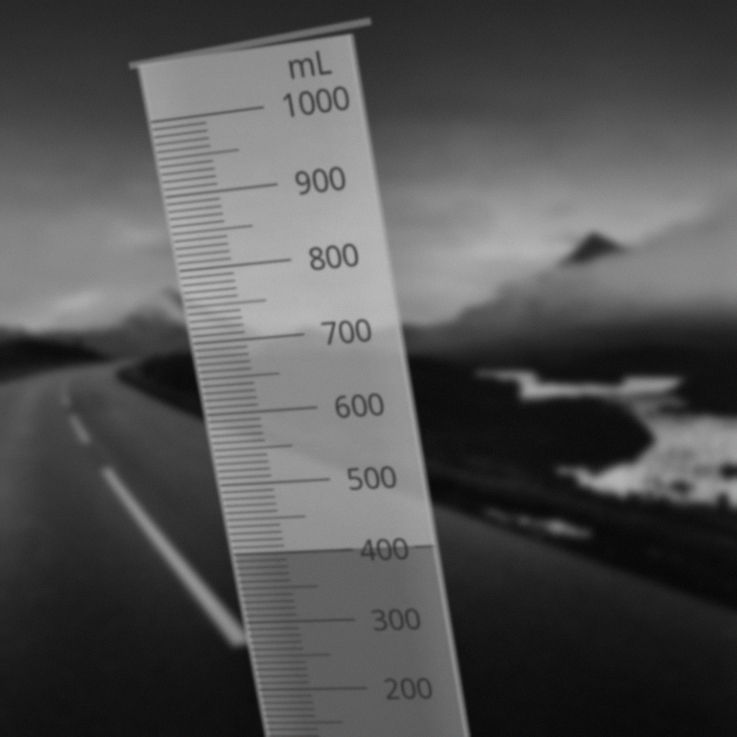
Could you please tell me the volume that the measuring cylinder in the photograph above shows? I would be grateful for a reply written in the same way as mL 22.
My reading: mL 400
